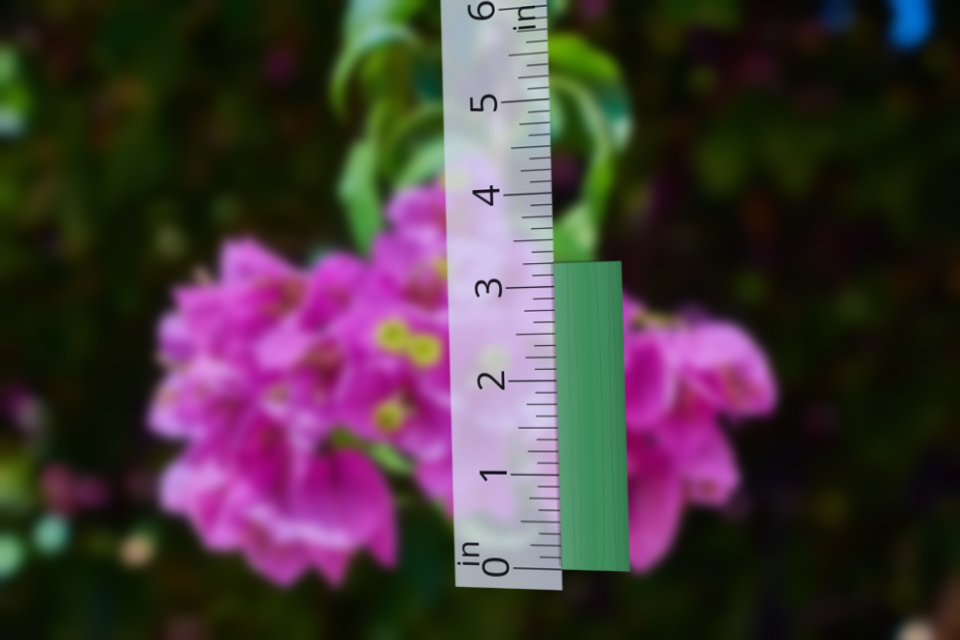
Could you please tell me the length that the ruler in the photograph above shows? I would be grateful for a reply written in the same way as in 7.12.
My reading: in 3.25
